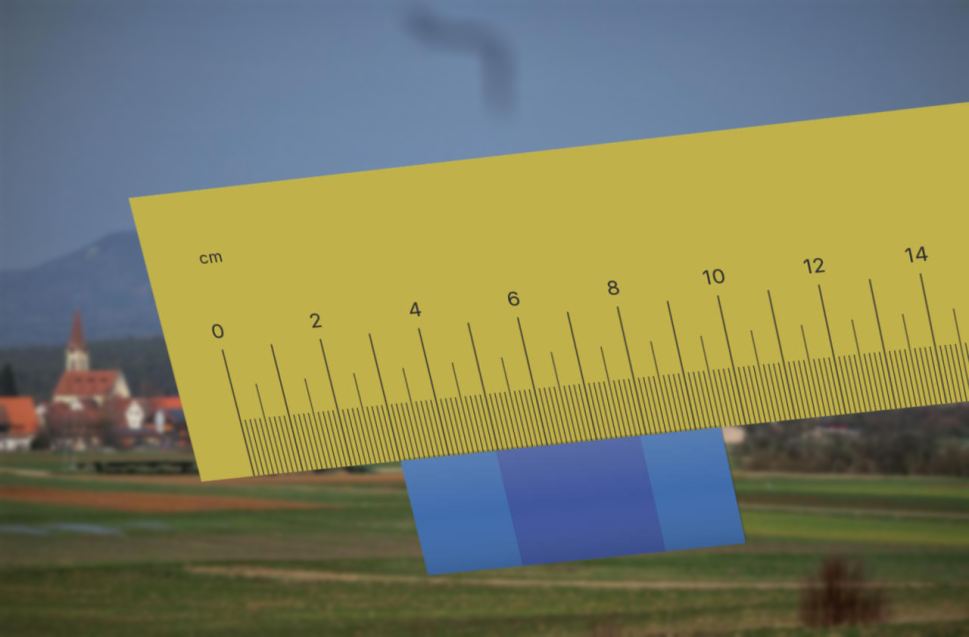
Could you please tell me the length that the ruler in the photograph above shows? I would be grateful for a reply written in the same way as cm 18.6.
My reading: cm 6.5
